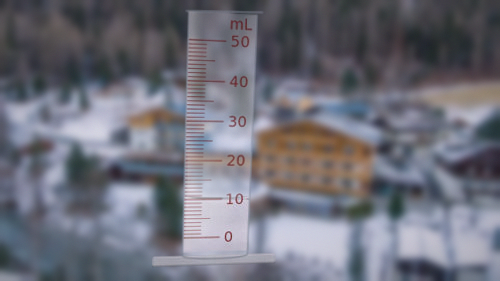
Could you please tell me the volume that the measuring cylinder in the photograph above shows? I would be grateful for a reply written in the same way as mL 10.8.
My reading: mL 10
